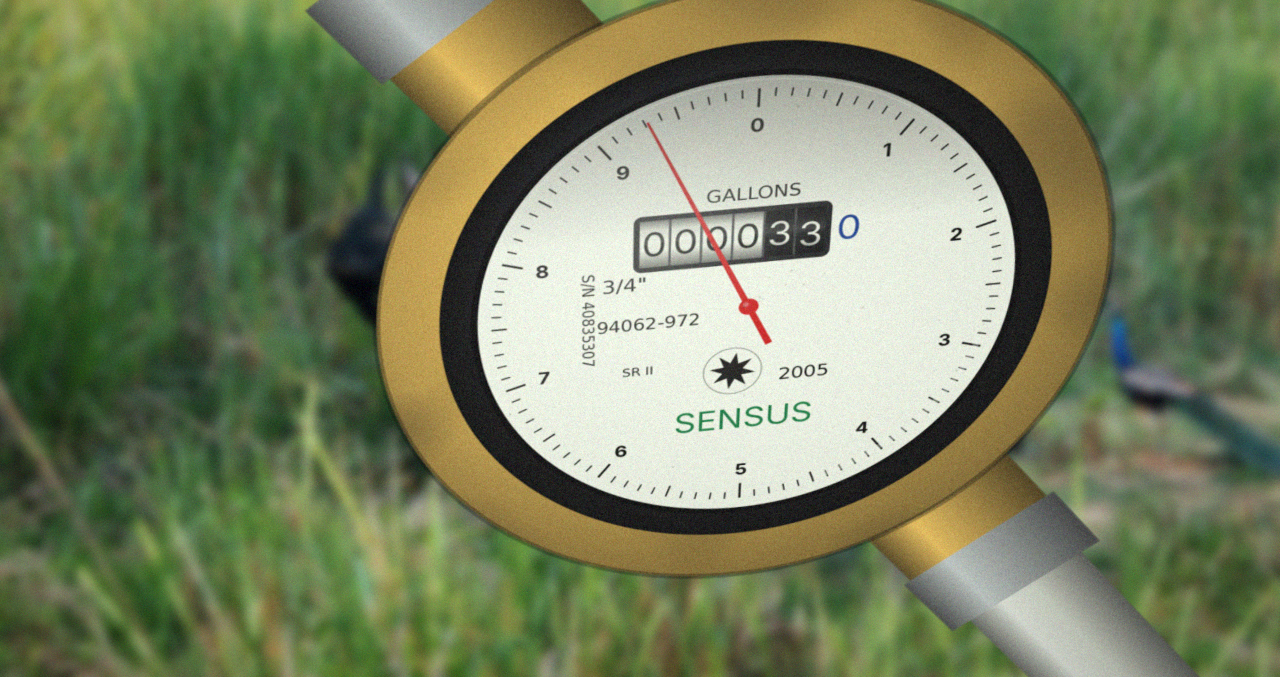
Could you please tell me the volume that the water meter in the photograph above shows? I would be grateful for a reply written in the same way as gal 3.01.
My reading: gal 329.3
